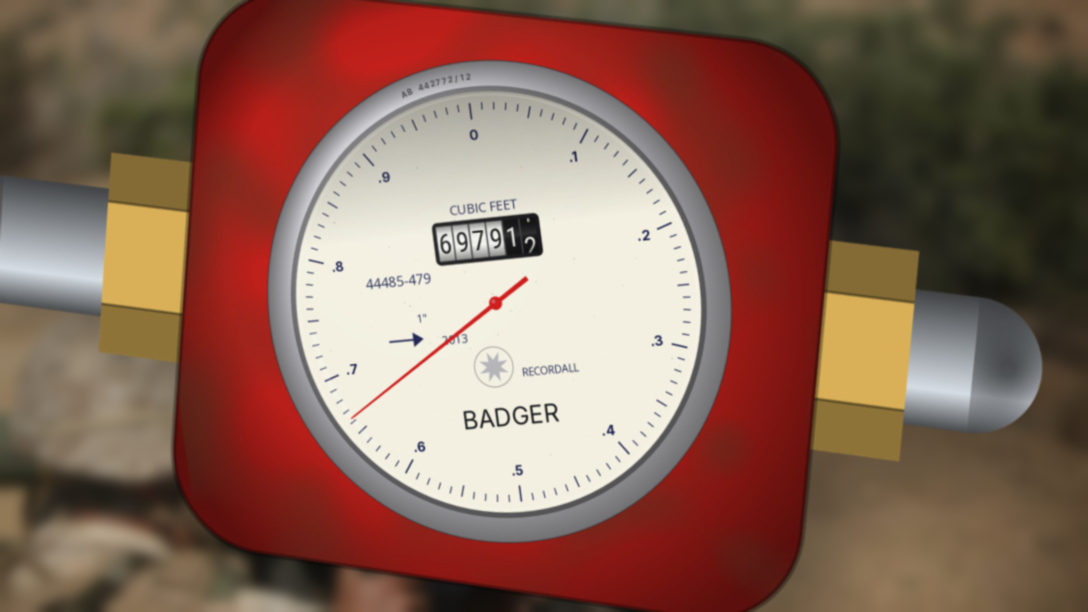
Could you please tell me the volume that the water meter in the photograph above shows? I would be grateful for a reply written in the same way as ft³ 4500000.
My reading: ft³ 697911.66
